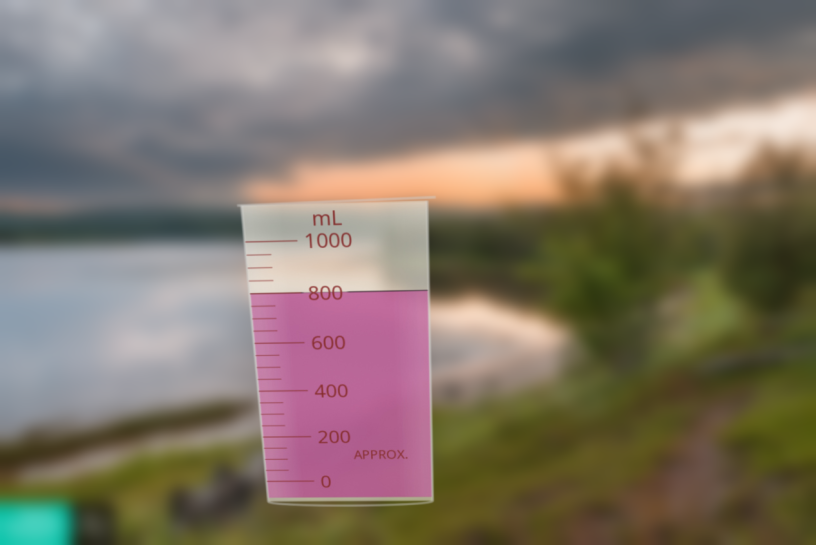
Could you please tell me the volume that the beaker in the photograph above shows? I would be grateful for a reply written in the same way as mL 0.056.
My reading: mL 800
